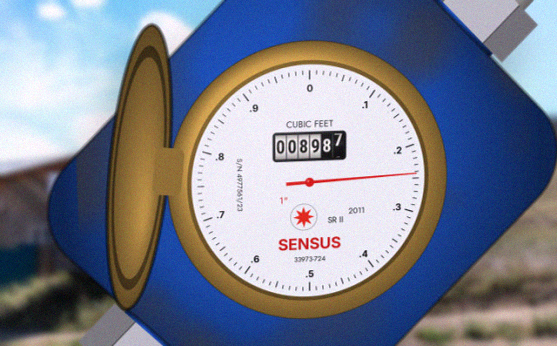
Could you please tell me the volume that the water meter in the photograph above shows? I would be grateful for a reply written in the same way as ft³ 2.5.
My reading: ft³ 8987.24
